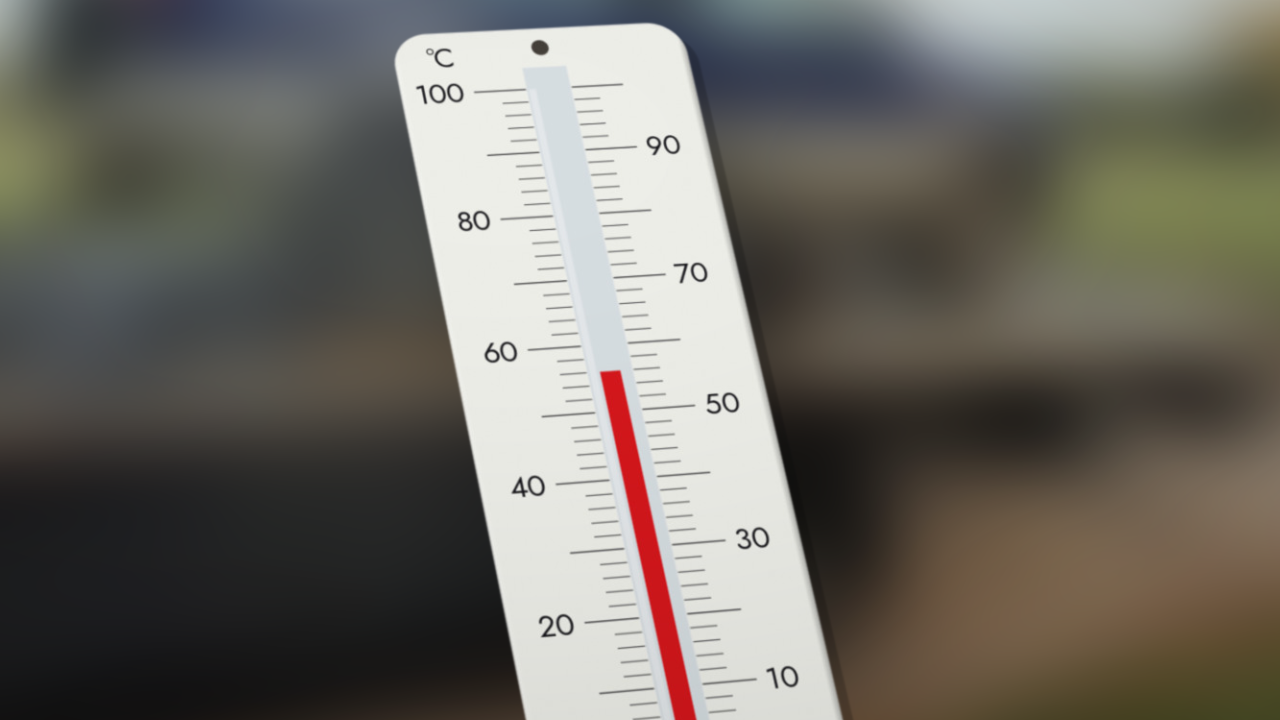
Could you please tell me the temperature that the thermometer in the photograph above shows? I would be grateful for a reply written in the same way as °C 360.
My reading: °C 56
